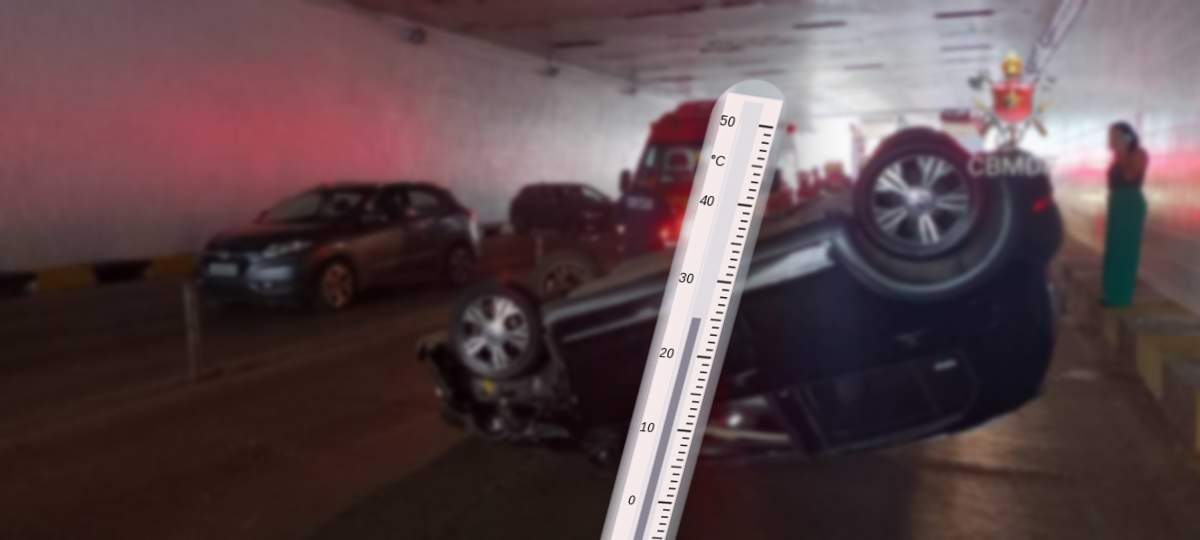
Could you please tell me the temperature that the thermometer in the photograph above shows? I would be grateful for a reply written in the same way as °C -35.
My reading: °C 25
